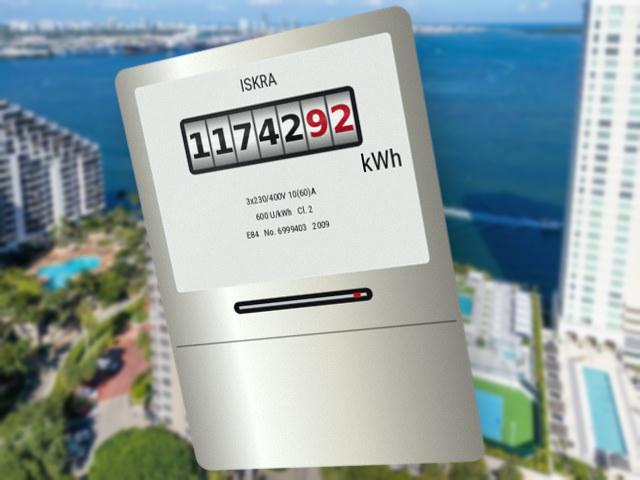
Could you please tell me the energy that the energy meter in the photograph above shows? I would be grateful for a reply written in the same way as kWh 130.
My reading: kWh 11742.92
